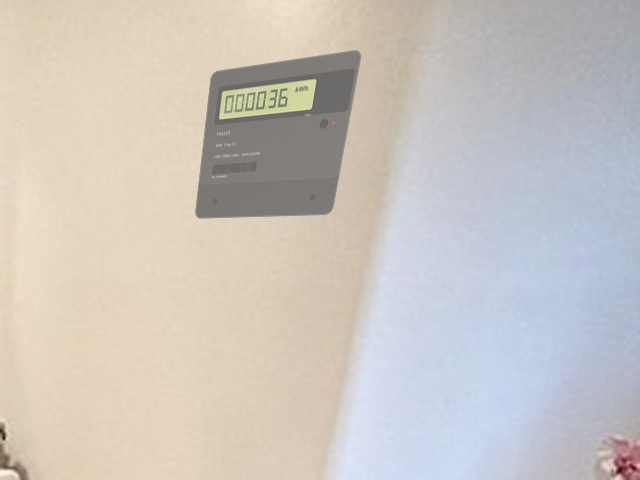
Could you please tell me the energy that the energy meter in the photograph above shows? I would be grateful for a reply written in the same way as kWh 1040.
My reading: kWh 36
